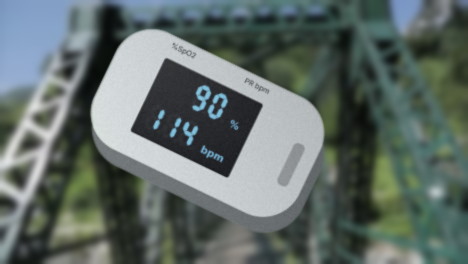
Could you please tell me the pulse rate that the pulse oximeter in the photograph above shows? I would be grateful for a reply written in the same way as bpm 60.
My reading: bpm 114
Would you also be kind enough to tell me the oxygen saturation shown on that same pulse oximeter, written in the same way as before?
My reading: % 90
